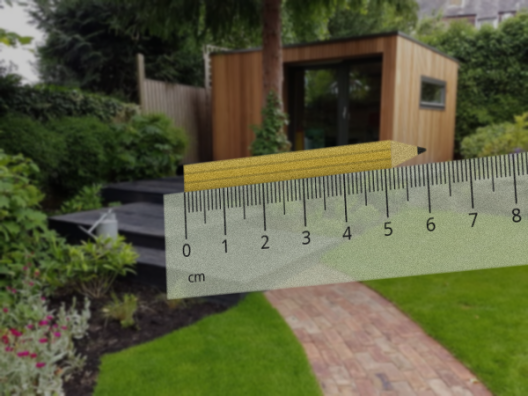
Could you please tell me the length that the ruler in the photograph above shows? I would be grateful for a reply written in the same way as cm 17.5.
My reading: cm 6
